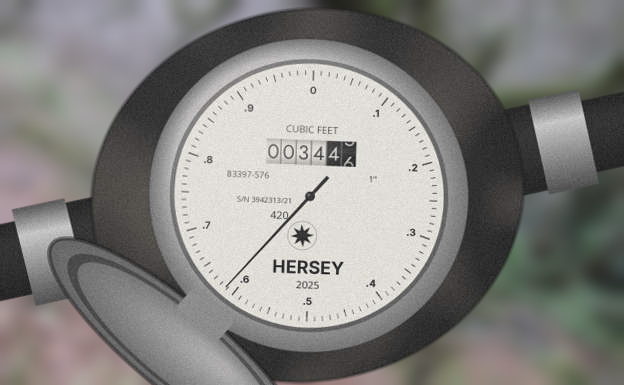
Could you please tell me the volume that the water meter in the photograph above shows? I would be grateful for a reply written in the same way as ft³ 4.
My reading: ft³ 3445.61
